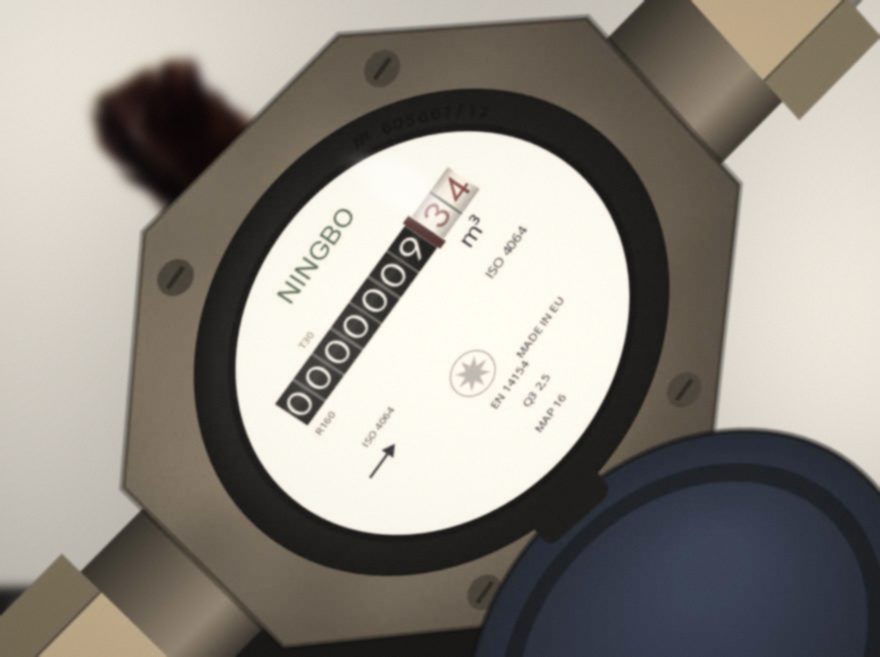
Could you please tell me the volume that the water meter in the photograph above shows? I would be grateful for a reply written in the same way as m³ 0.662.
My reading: m³ 9.34
